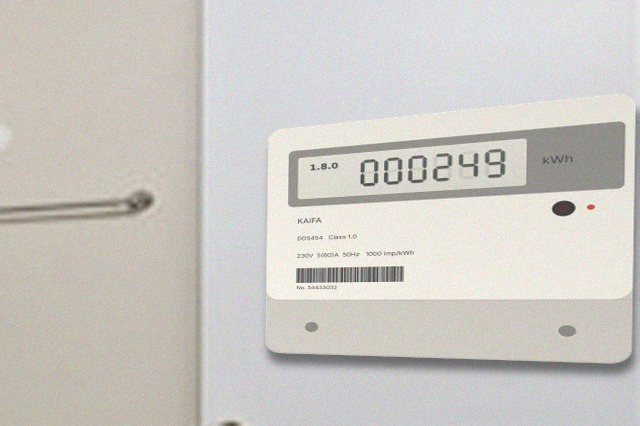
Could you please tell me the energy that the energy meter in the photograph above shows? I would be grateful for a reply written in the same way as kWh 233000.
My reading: kWh 249
